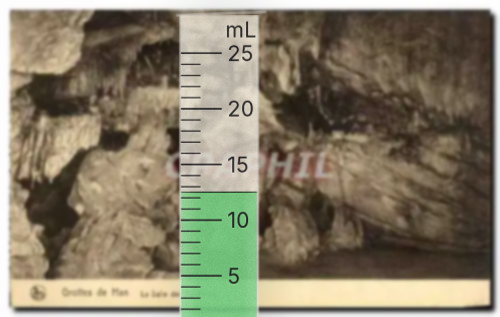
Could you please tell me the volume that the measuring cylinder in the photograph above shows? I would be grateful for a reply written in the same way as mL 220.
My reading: mL 12.5
